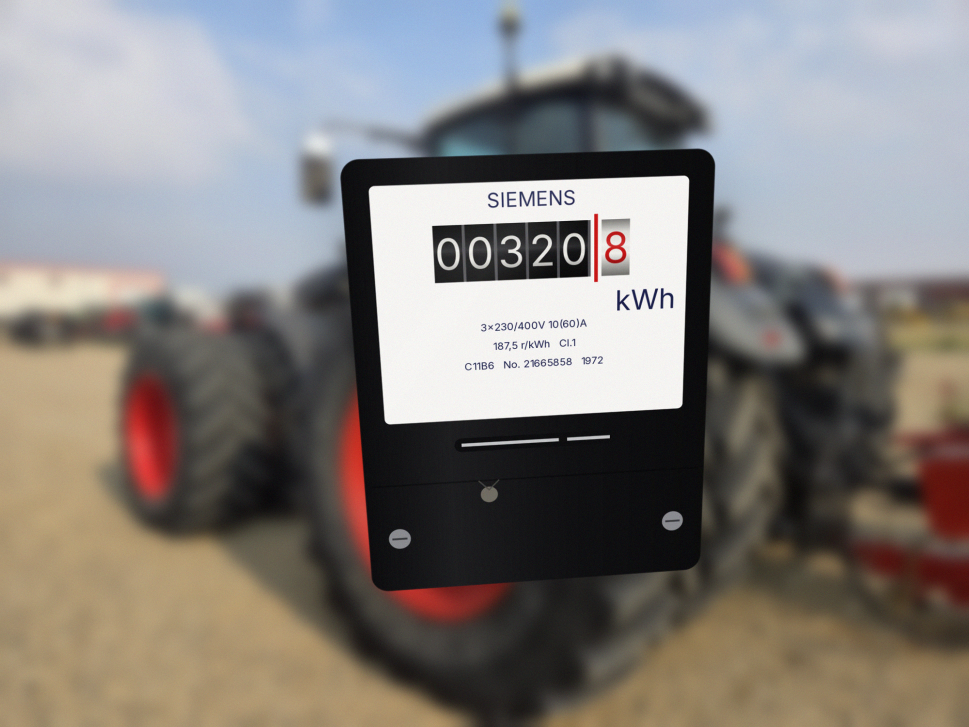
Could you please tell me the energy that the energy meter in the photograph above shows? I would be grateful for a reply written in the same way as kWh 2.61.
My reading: kWh 320.8
